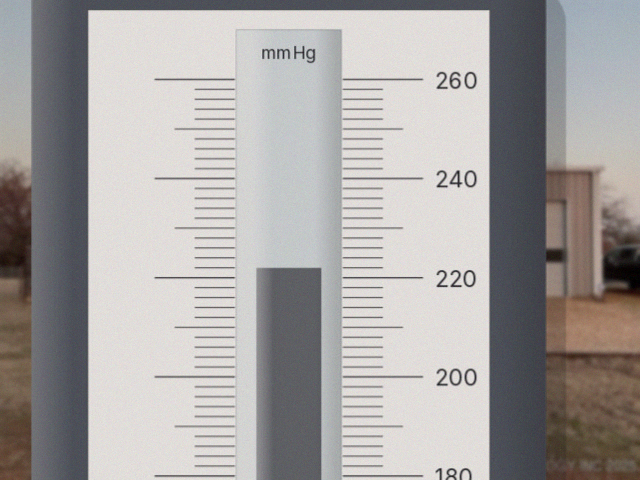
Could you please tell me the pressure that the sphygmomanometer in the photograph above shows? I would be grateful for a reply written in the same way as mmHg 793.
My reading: mmHg 222
